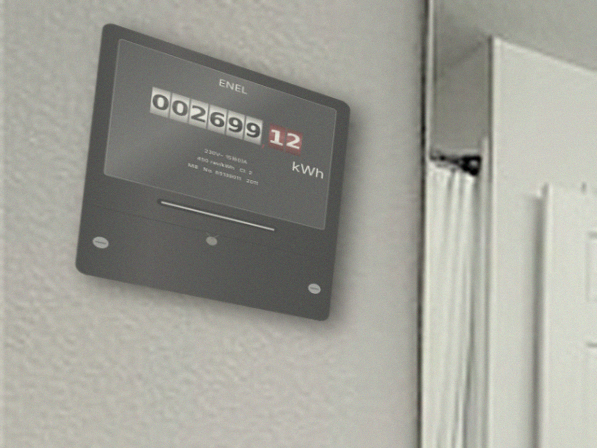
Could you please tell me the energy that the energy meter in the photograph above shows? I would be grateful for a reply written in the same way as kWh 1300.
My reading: kWh 2699.12
